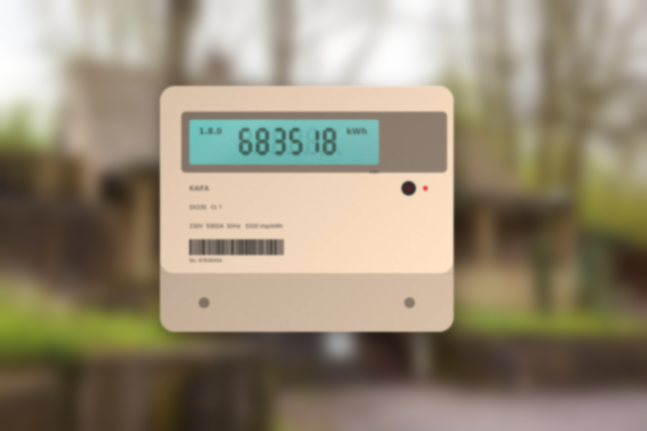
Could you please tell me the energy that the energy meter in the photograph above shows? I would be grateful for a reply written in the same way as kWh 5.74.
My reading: kWh 683518
